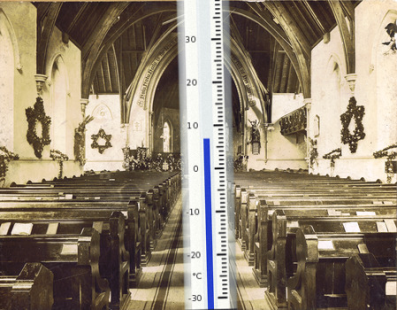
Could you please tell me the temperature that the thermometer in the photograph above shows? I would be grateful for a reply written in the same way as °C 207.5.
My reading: °C 7
